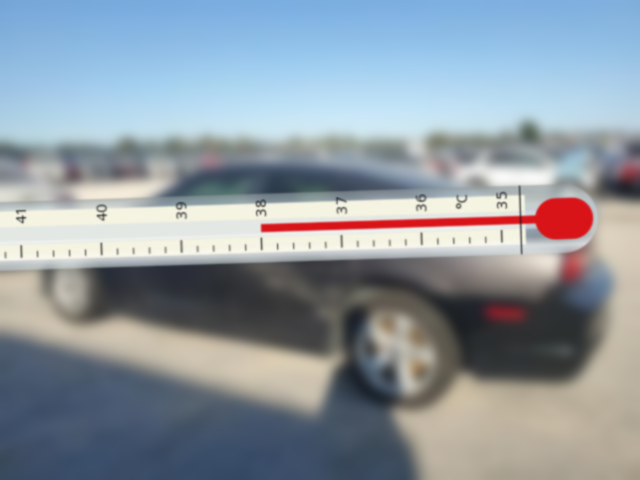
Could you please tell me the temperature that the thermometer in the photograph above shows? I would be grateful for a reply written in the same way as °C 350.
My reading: °C 38
